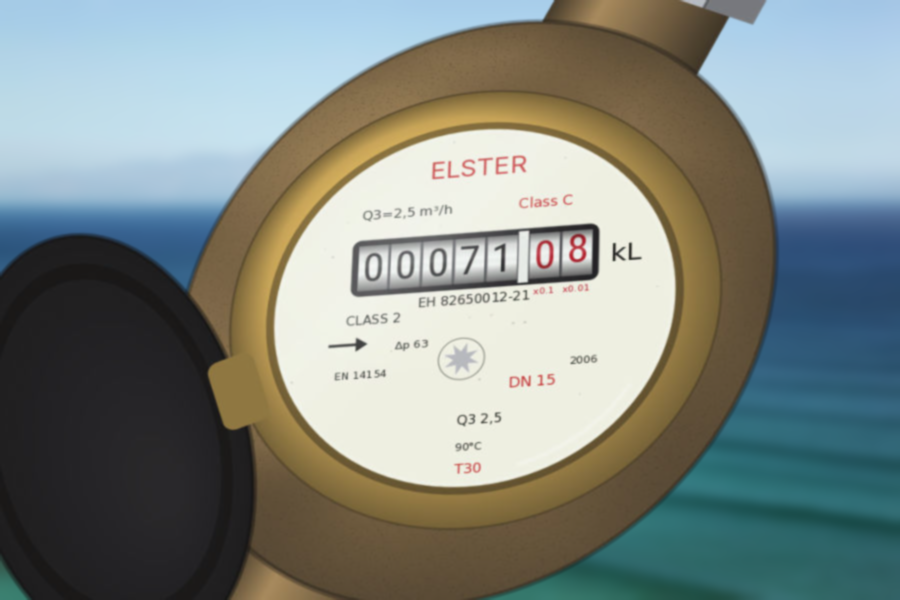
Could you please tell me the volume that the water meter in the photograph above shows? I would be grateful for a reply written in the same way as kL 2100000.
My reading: kL 71.08
